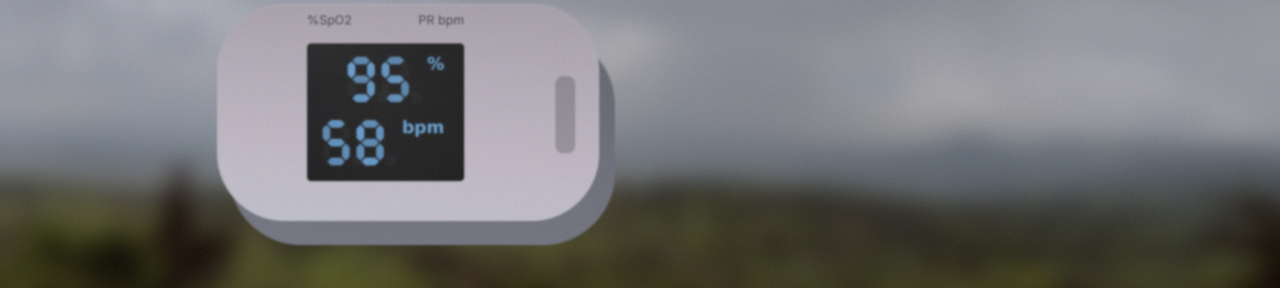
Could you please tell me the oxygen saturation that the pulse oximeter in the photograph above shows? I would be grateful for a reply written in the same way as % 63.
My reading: % 95
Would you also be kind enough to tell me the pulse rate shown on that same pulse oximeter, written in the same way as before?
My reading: bpm 58
